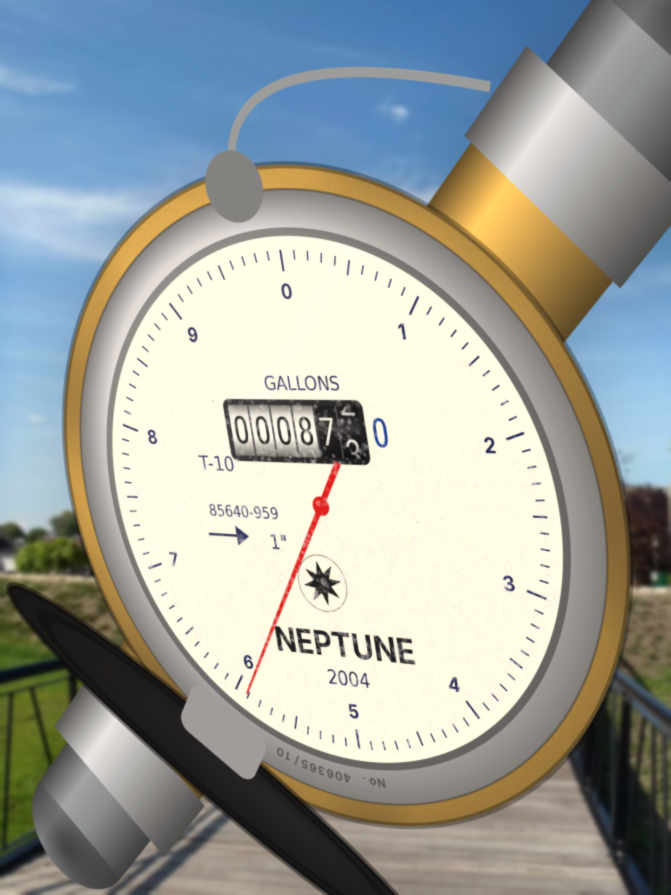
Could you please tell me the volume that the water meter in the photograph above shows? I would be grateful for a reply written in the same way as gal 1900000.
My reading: gal 8725.9
